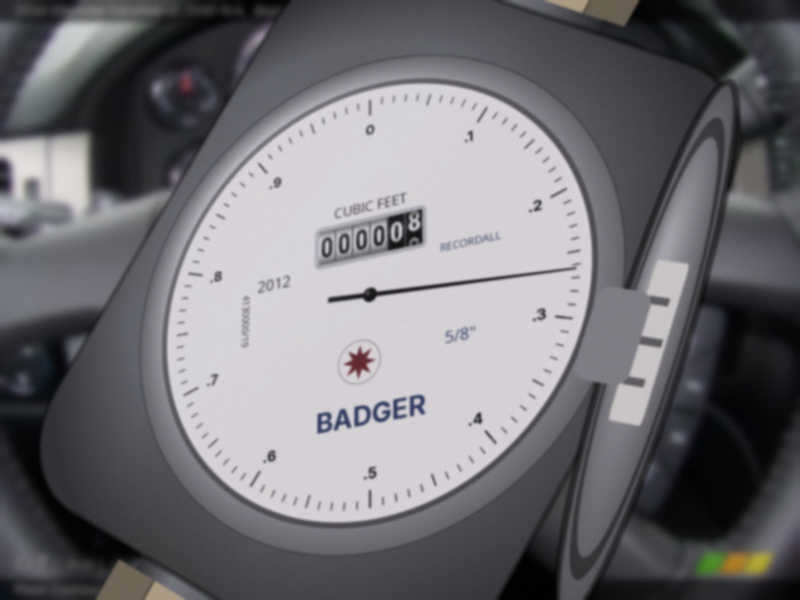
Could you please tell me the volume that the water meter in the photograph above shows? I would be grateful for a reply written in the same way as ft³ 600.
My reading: ft³ 8.26
